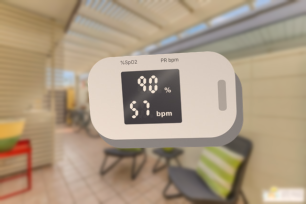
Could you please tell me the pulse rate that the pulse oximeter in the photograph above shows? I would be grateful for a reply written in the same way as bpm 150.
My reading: bpm 57
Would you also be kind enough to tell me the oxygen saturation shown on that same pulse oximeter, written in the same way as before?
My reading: % 90
